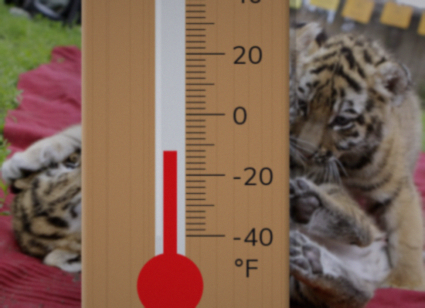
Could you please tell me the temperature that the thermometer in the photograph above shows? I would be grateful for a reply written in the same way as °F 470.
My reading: °F -12
